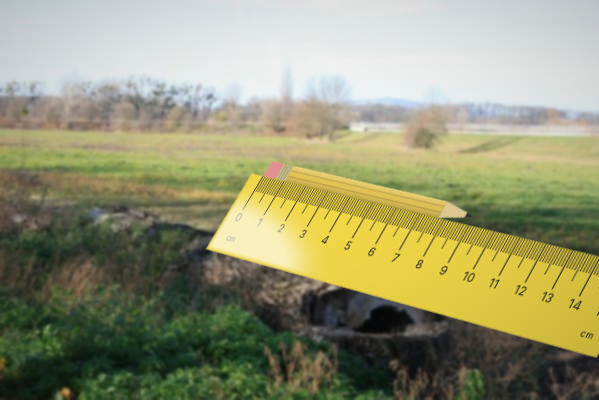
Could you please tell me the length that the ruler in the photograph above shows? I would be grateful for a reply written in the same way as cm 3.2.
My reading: cm 9
